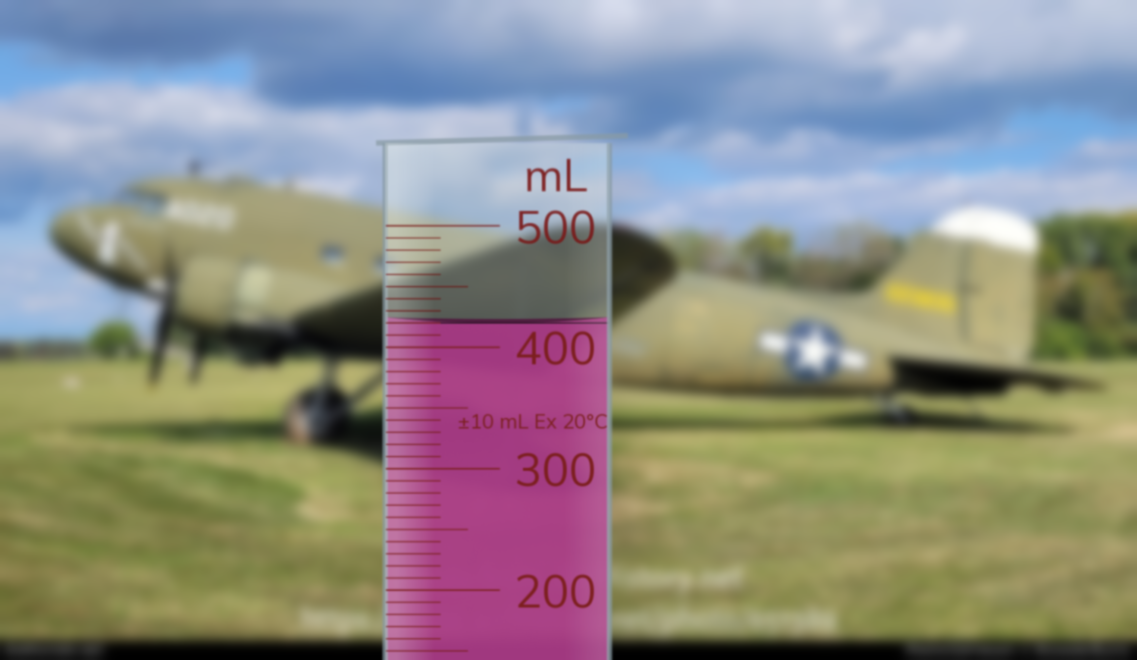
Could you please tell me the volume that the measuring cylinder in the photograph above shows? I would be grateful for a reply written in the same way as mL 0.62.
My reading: mL 420
